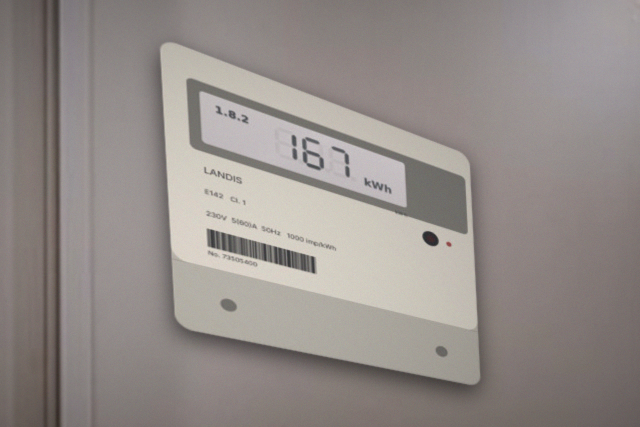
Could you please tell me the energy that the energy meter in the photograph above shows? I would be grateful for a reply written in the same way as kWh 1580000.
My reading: kWh 167
